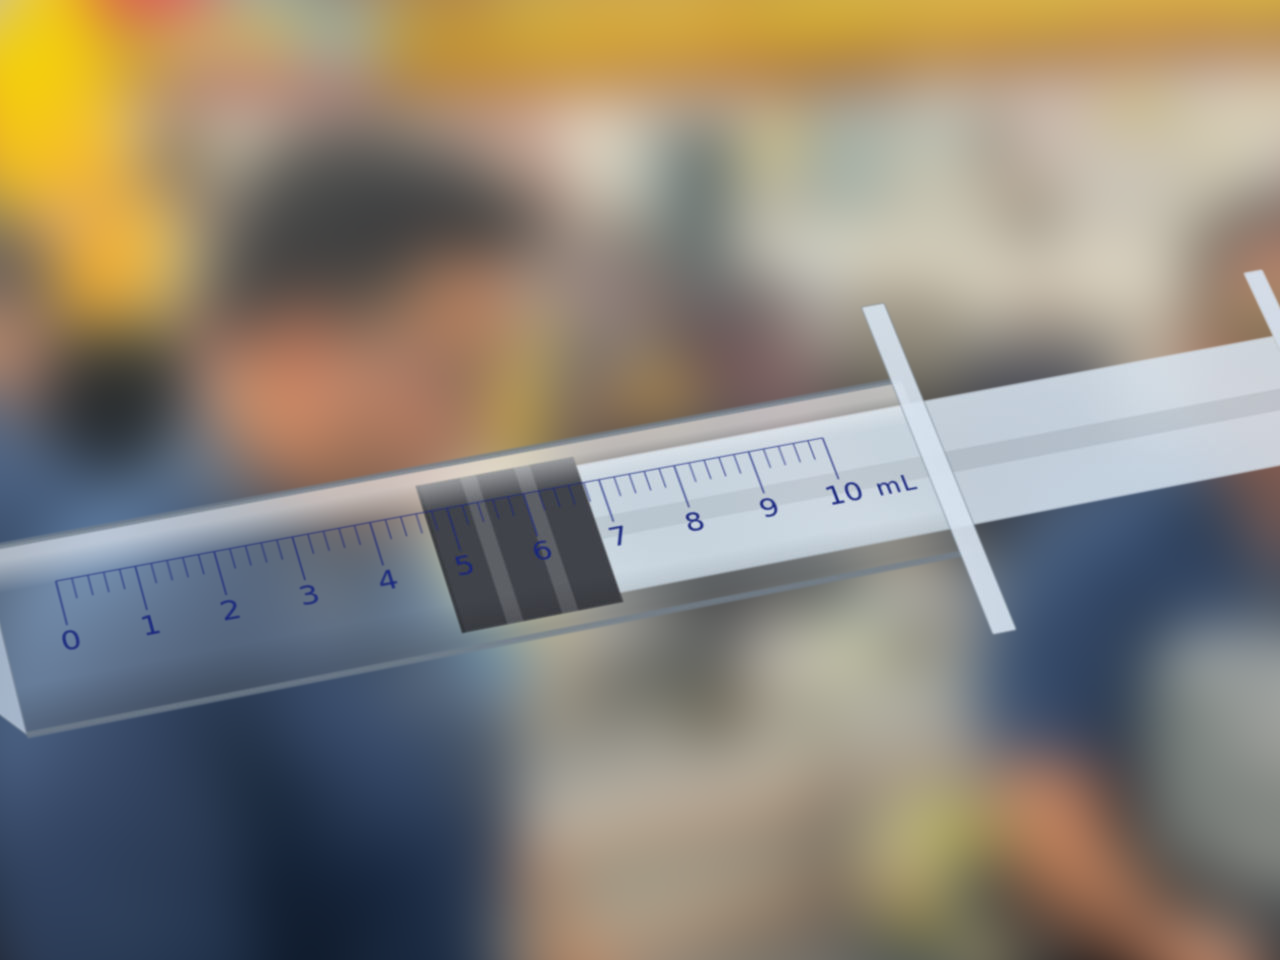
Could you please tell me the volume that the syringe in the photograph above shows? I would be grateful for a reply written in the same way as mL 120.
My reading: mL 4.7
